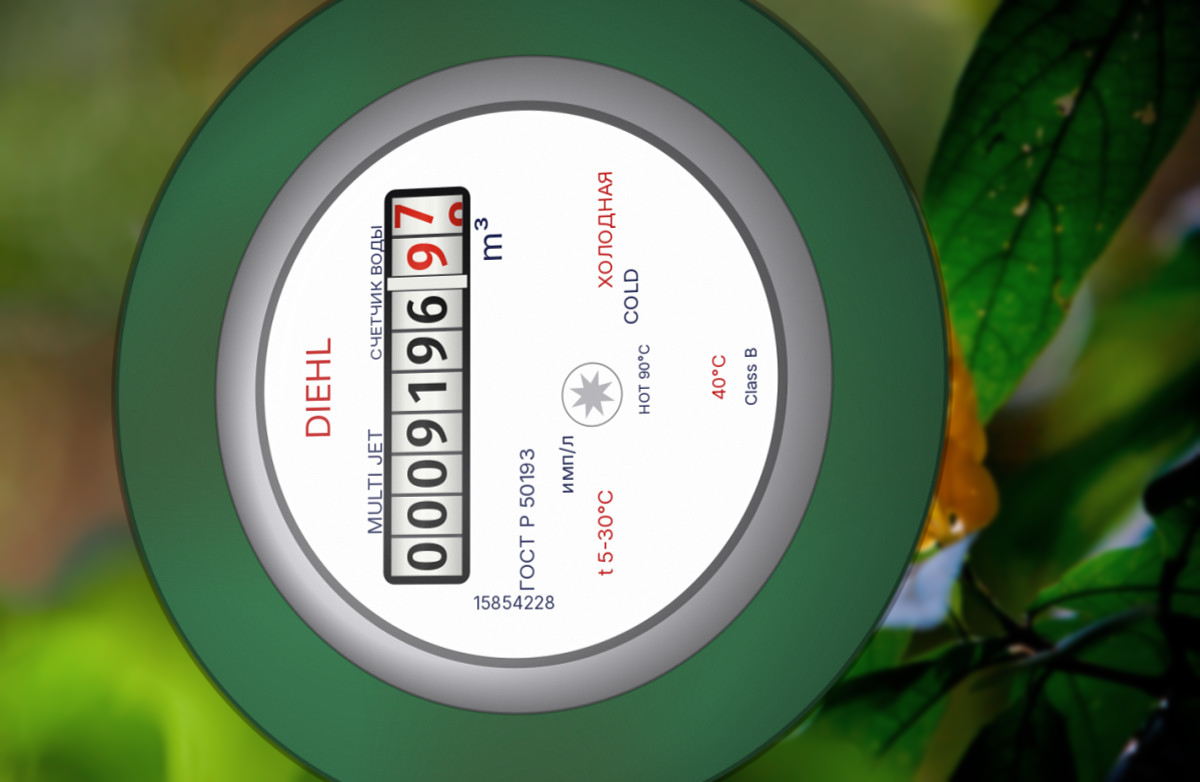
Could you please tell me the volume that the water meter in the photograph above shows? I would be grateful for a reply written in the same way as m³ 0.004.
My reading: m³ 9196.97
